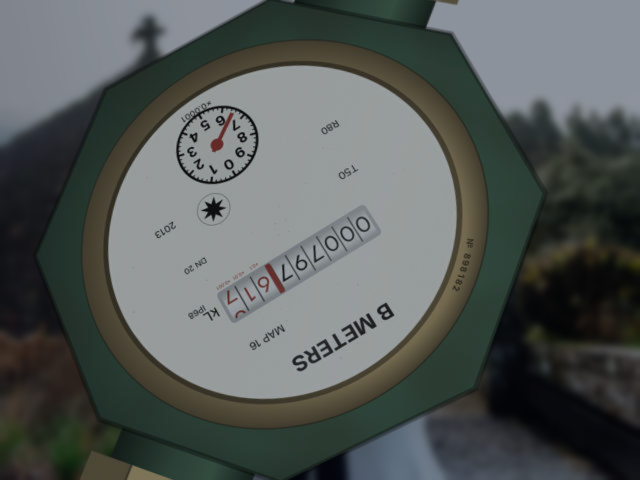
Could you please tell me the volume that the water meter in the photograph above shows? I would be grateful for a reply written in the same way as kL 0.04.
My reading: kL 797.6166
